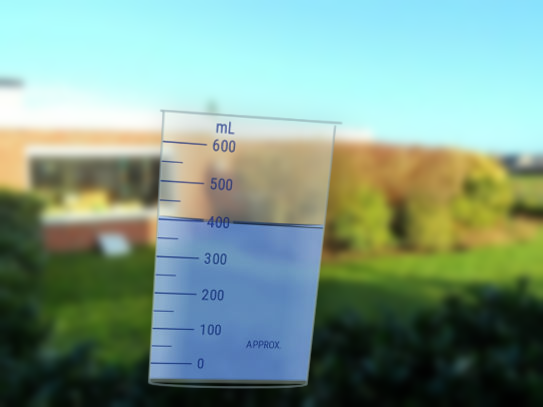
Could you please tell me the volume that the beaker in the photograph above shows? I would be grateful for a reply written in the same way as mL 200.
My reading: mL 400
